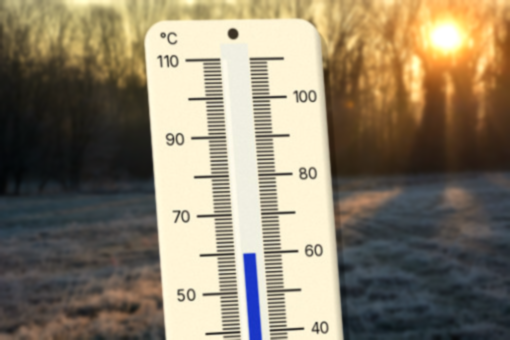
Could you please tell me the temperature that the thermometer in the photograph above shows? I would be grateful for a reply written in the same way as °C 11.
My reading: °C 60
